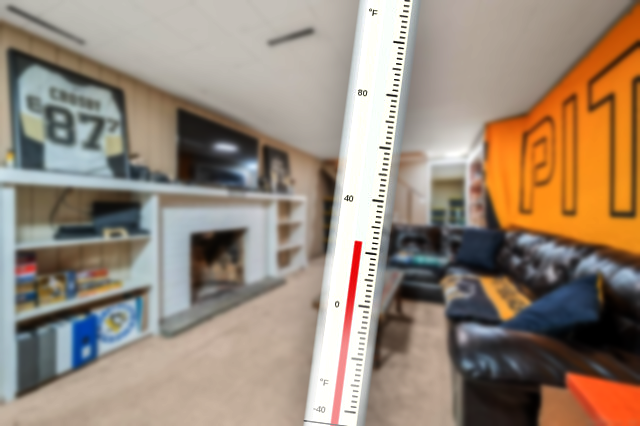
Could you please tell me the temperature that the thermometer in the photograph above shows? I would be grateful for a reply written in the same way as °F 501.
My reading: °F 24
